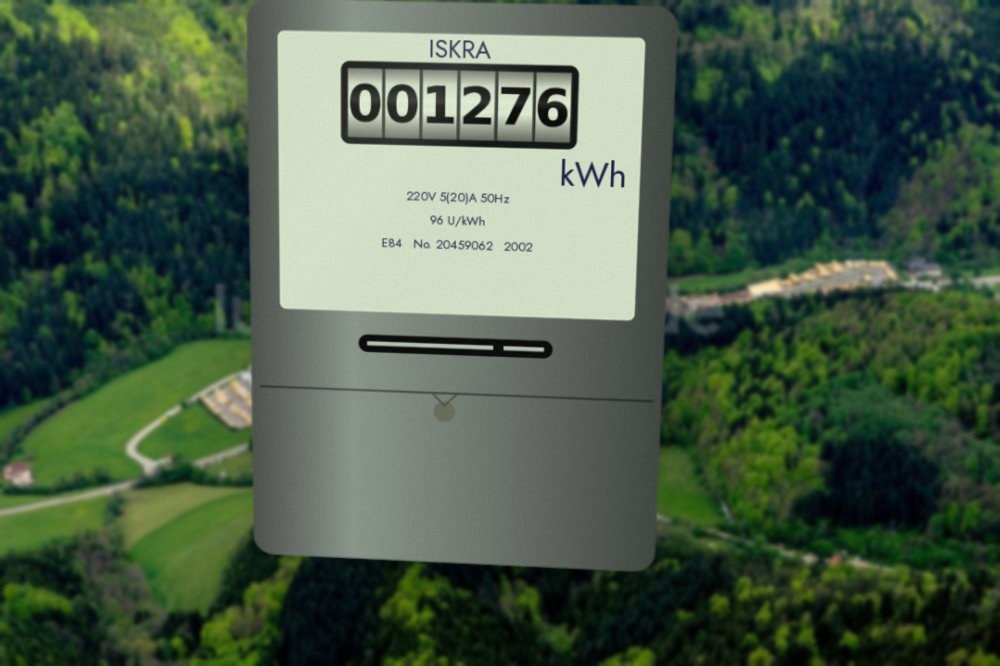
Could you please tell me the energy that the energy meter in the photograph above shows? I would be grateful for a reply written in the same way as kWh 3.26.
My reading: kWh 1276
